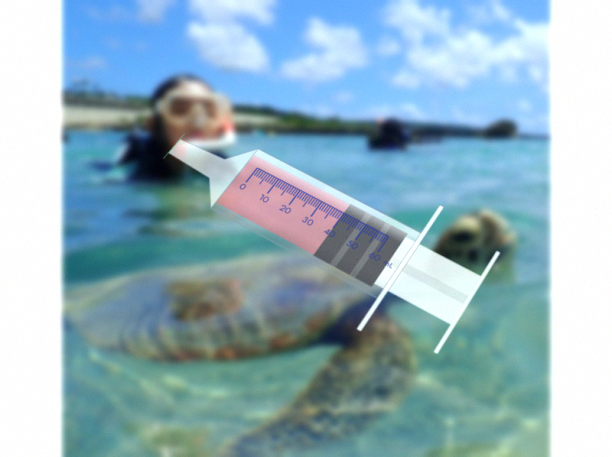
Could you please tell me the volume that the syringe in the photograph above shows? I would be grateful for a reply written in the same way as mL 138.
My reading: mL 40
